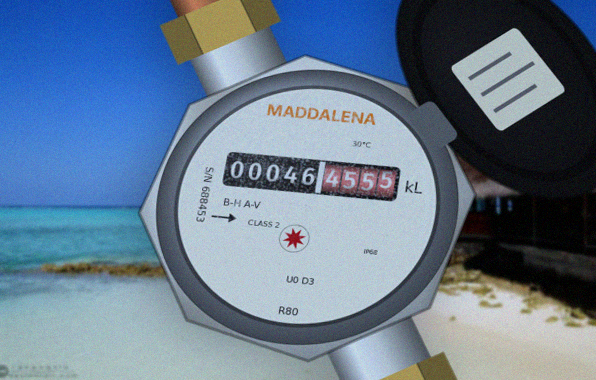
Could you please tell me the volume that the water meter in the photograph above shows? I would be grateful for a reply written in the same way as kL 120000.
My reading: kL 46.4555
